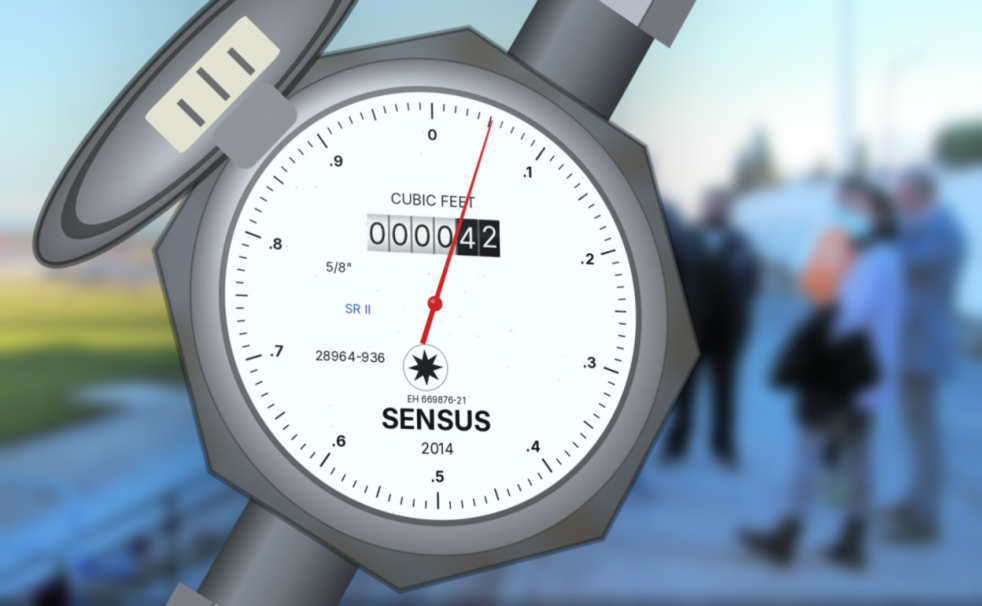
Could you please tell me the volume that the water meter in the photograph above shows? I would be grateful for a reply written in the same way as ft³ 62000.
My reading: ft³ 42.05
